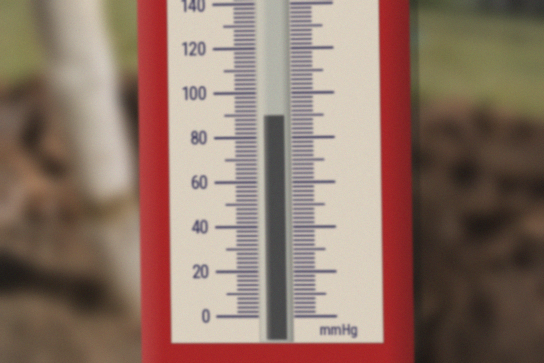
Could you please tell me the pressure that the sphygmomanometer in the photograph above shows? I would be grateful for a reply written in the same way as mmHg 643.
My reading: mmHg 90
